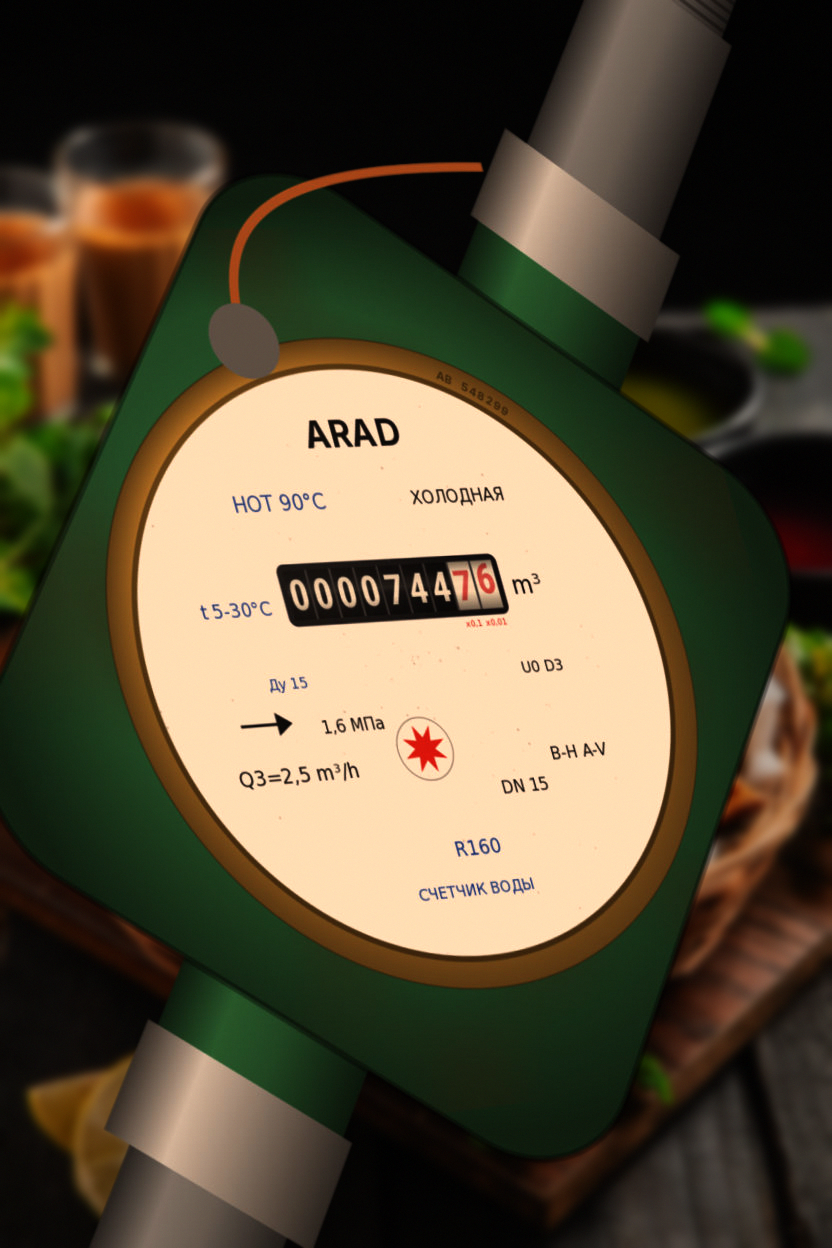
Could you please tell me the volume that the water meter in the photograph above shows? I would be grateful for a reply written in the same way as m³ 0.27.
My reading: m³ 744.76
